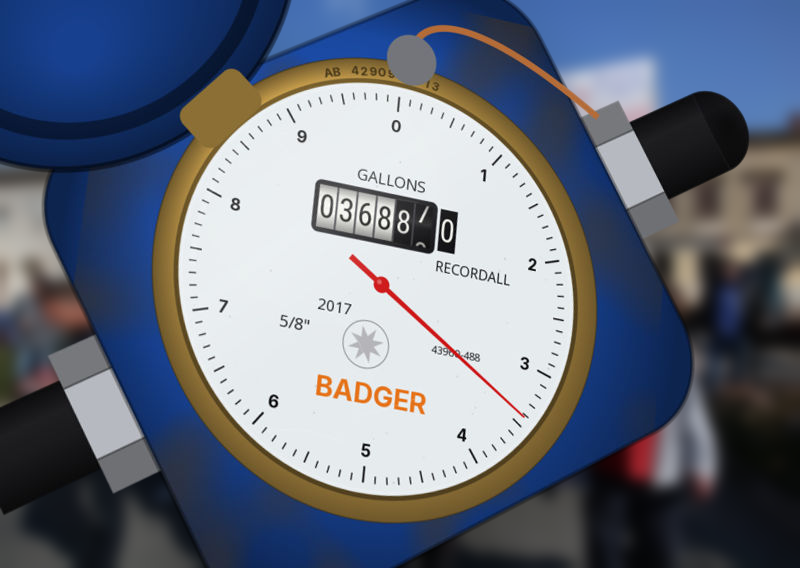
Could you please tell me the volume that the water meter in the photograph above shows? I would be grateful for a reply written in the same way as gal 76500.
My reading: gal 368873.4
